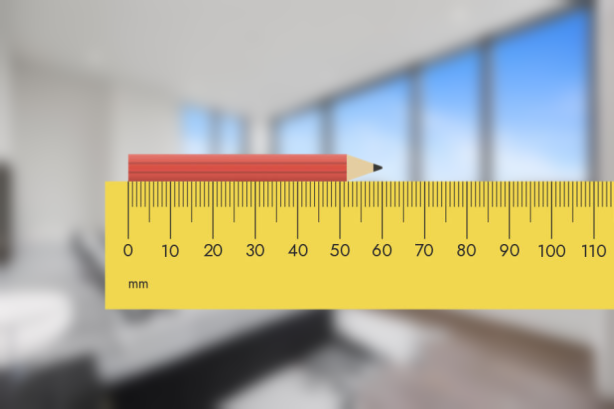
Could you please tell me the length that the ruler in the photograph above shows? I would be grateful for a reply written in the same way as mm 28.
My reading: mm 60
